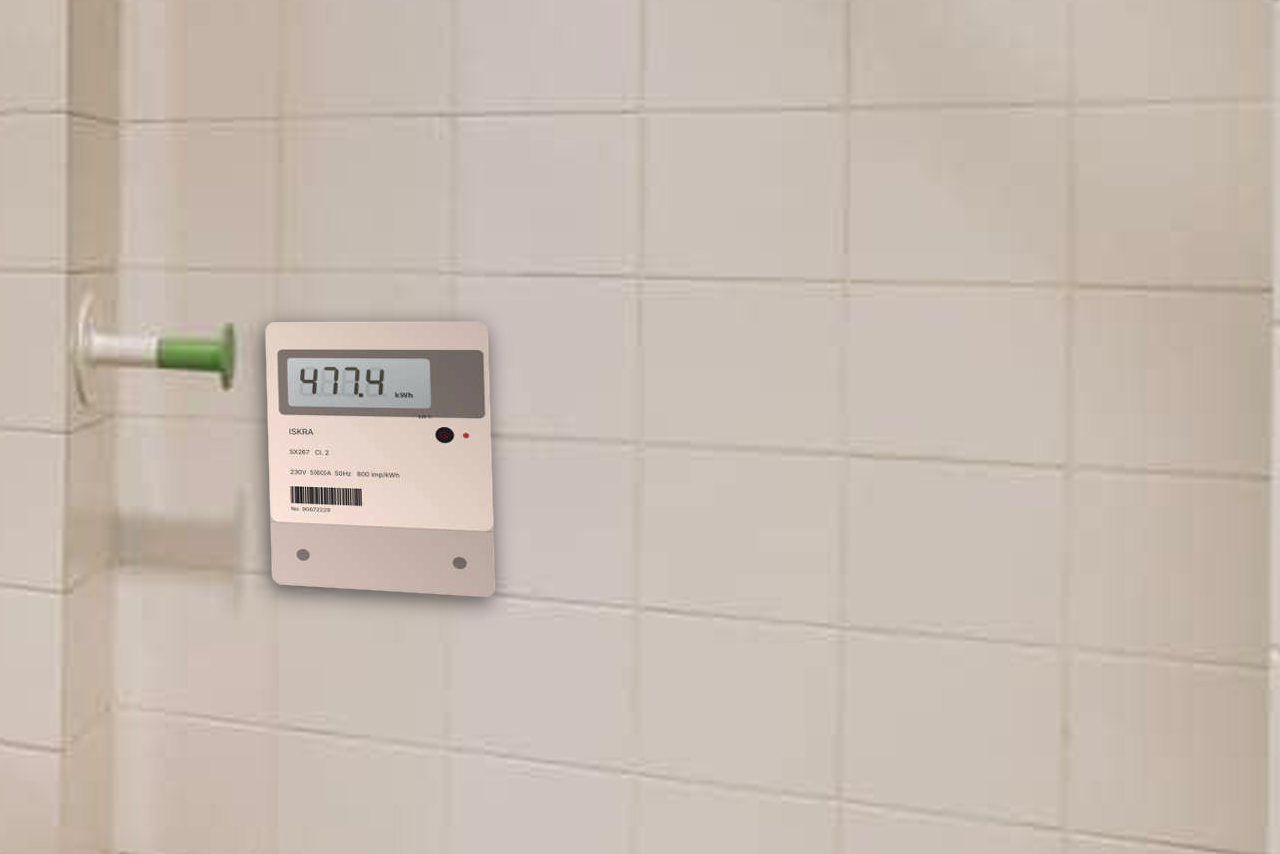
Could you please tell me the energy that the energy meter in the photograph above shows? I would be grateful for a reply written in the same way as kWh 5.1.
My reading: kWh 477.4
